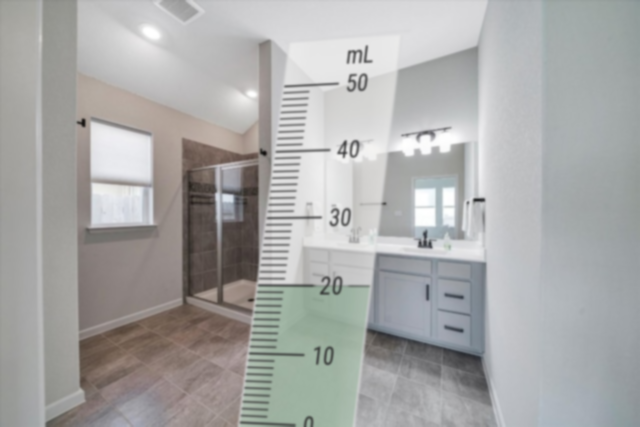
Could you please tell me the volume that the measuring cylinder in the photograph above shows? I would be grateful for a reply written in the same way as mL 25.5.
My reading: mL 20
